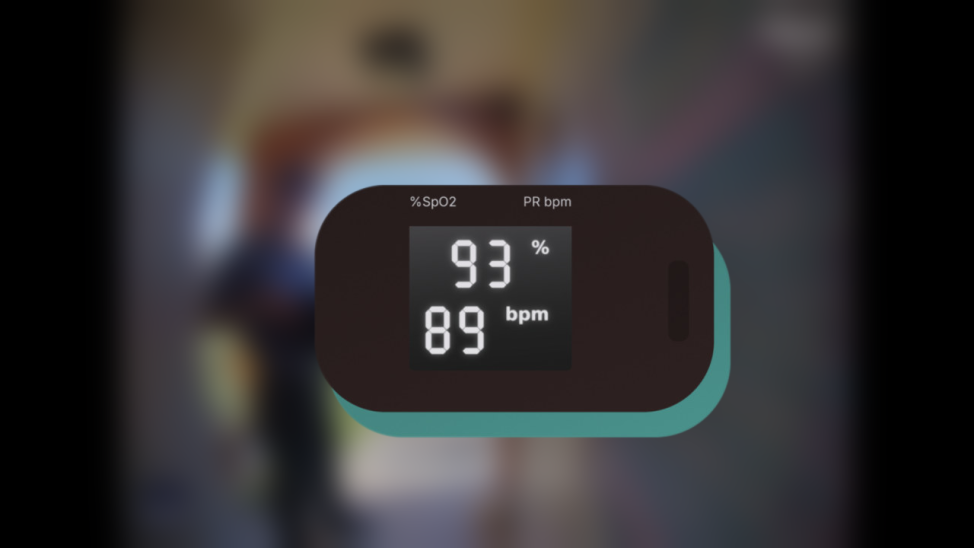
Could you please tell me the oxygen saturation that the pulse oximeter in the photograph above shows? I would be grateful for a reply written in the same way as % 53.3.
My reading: % 93
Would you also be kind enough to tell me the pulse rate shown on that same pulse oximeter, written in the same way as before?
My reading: bpm 89
